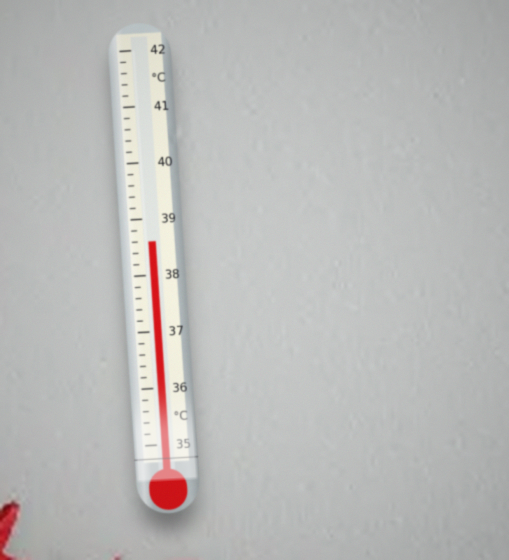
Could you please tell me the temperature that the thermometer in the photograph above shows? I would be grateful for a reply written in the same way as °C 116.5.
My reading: °C 38.6
